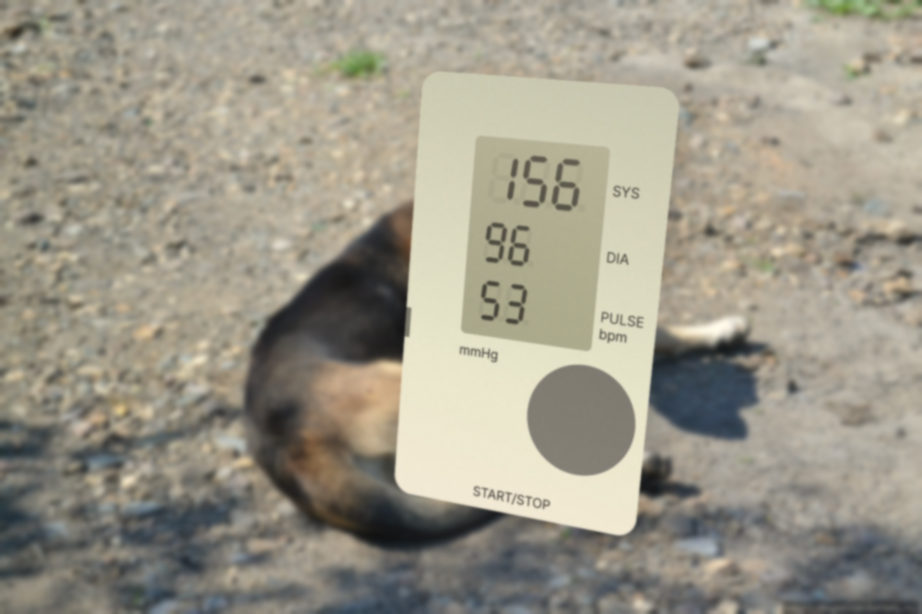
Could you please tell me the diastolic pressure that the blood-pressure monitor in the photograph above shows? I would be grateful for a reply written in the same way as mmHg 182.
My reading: mmHg 96
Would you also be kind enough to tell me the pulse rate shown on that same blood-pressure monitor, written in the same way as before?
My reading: bpm 53
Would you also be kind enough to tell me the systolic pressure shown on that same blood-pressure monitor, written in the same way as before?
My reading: mmHg 156
